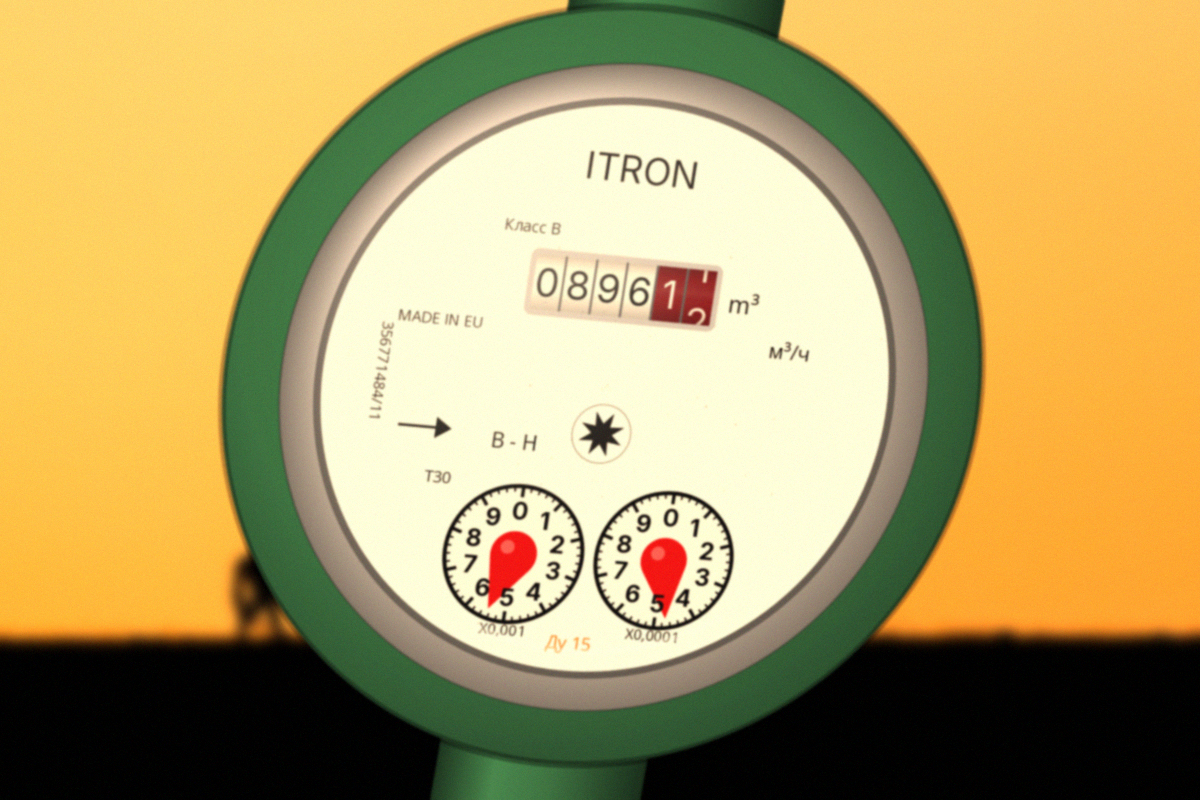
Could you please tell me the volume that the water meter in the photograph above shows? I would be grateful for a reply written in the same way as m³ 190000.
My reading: m³ 896.1154
